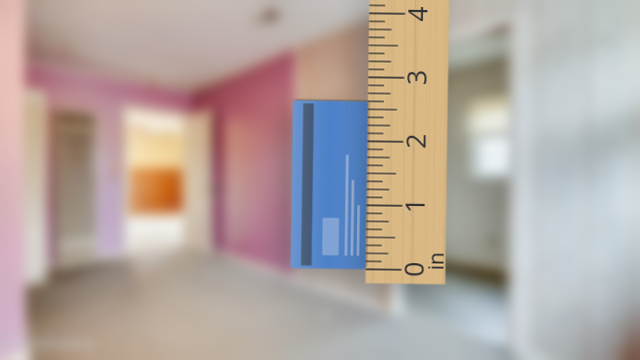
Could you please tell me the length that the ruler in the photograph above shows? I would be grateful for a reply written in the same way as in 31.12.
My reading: in 2.625
